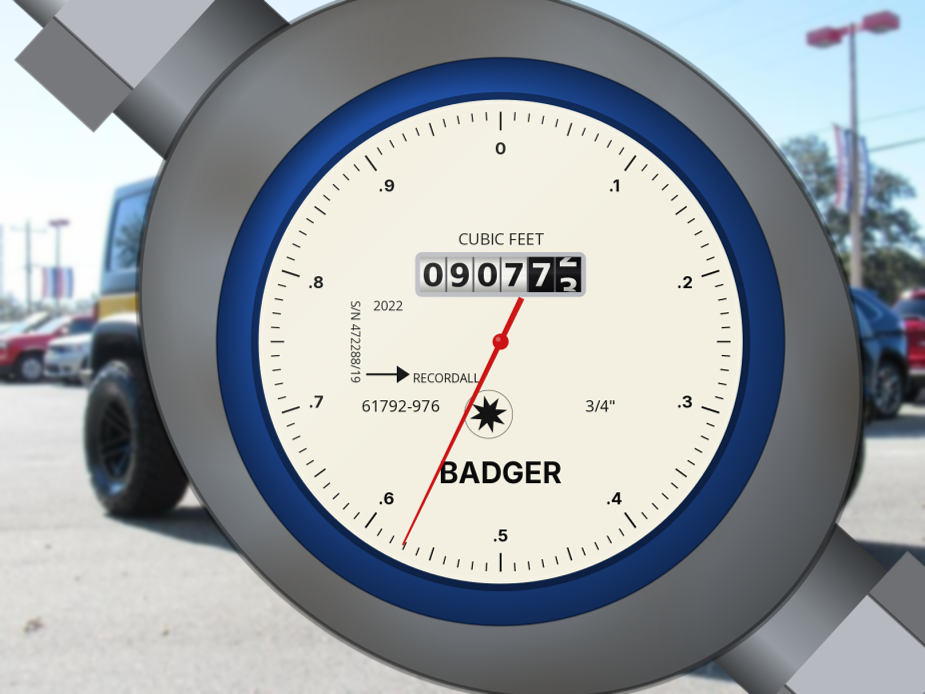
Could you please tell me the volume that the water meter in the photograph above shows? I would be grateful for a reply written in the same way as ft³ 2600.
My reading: ft³ 90772.57
